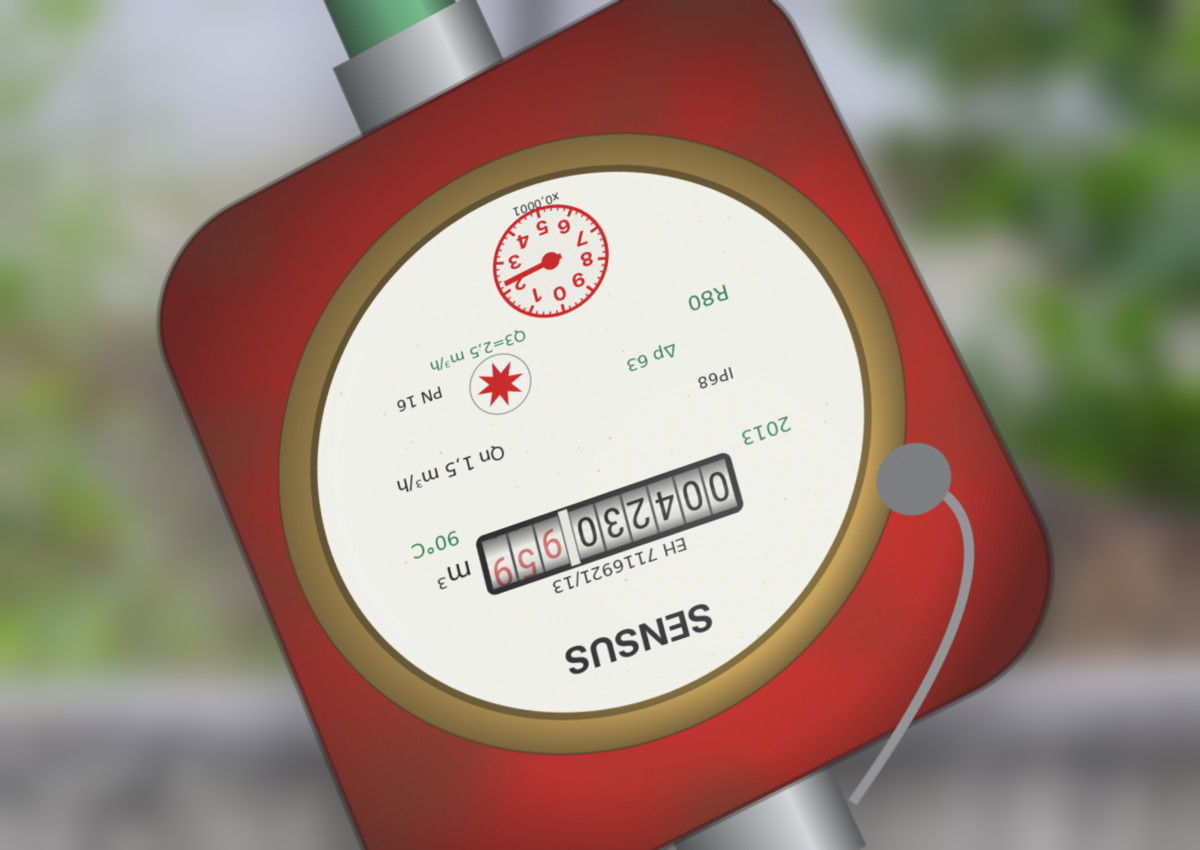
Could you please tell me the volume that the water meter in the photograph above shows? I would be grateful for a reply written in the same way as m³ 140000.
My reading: m³ 4230.9592
